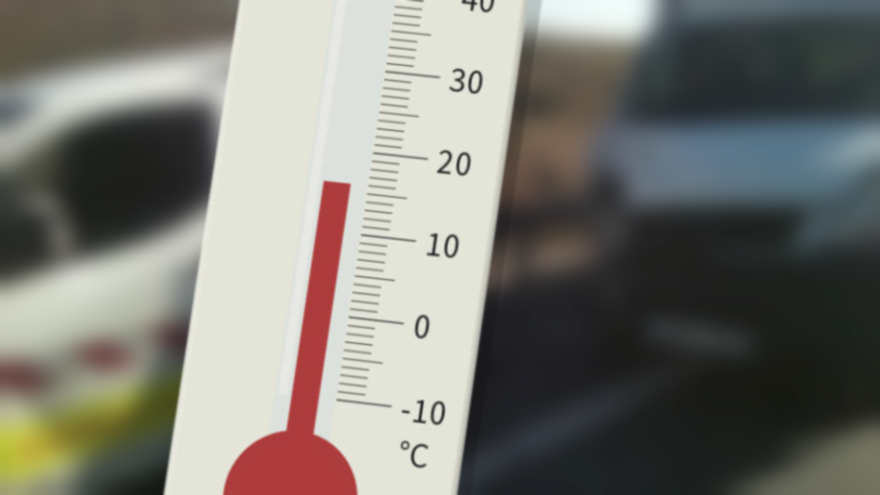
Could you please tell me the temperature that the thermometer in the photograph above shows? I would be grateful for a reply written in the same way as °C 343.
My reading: °C 16
